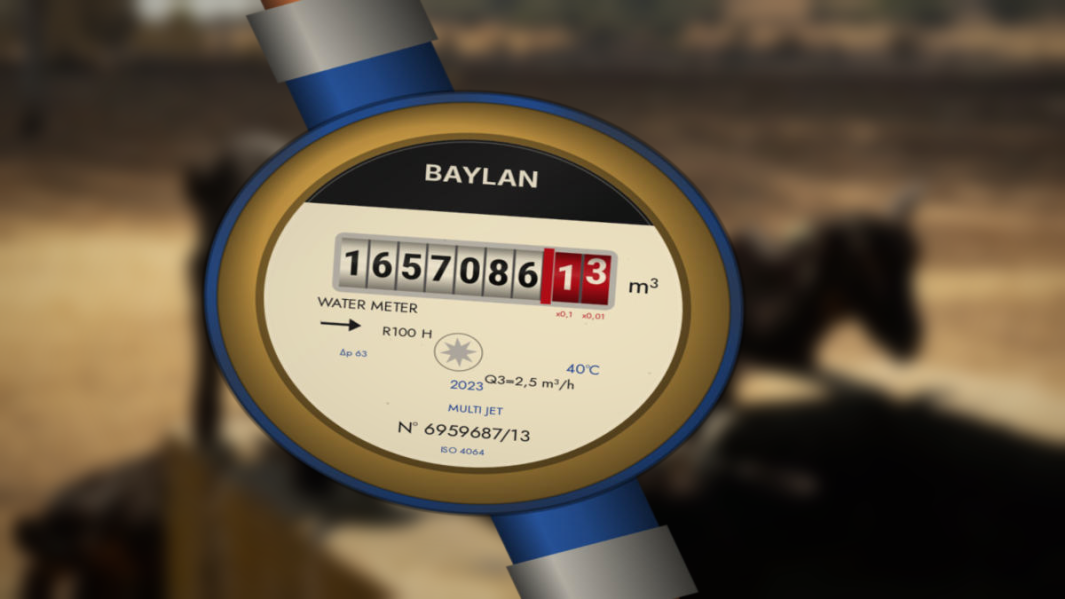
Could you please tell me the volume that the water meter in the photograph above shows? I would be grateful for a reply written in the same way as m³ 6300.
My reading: m³ 1657086.13
